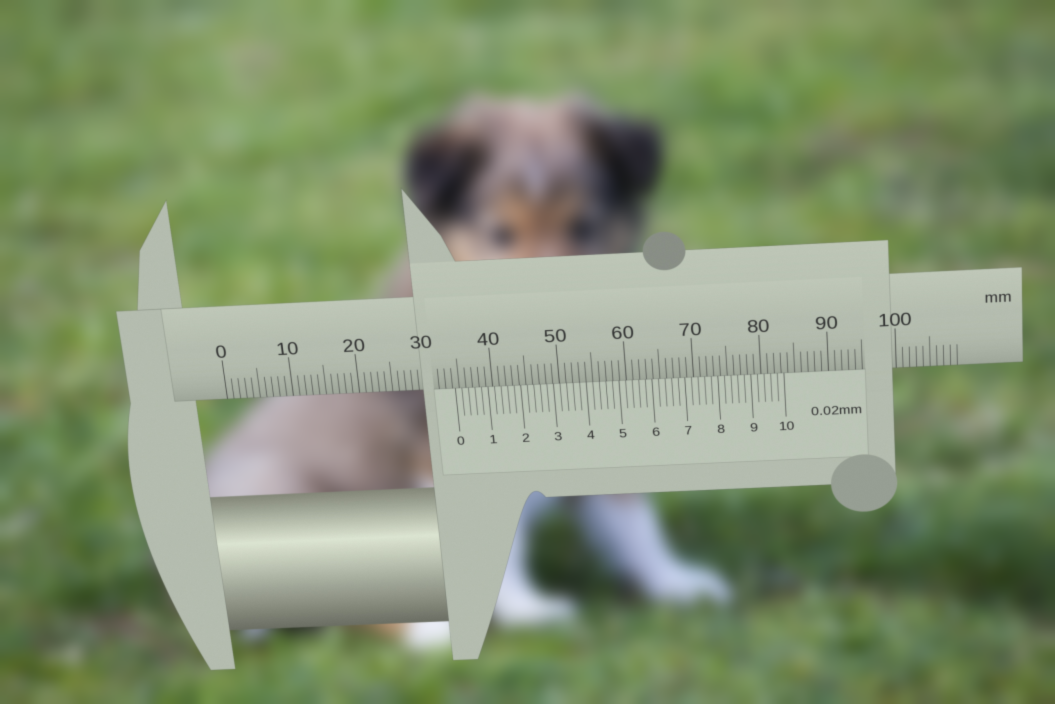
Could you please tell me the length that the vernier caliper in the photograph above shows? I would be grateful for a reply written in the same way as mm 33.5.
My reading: mm 34.4
